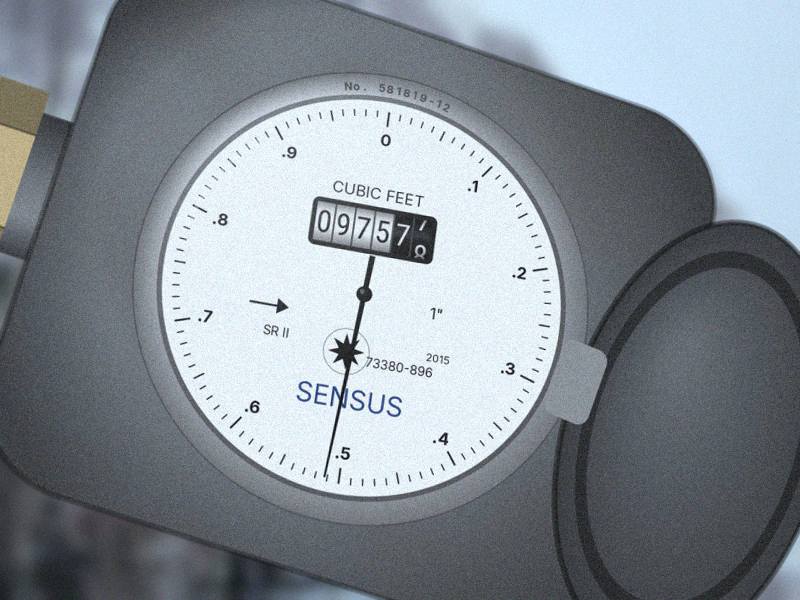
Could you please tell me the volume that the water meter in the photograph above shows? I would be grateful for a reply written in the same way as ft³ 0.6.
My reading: ft³ 97577.51
